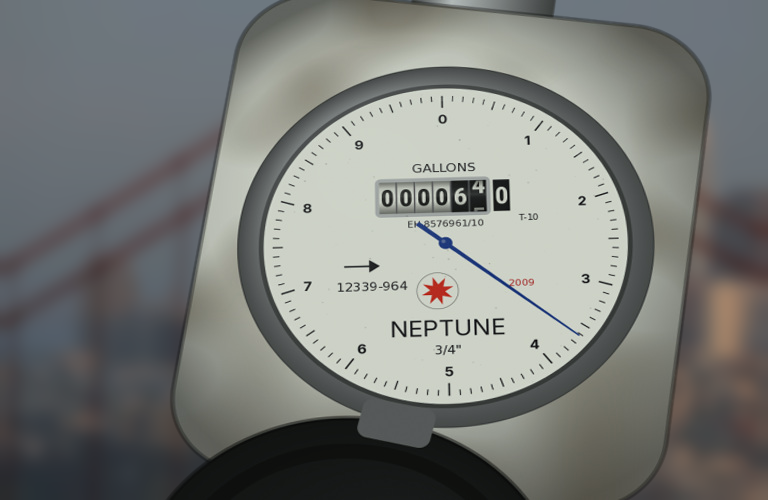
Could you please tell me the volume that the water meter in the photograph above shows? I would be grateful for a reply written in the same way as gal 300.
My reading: gal 643.6
